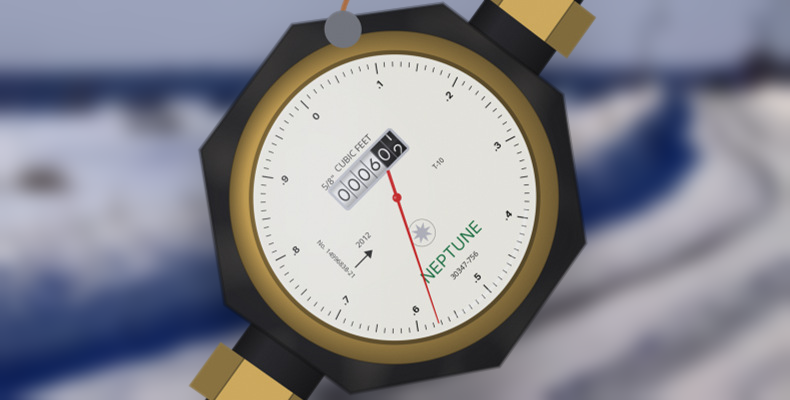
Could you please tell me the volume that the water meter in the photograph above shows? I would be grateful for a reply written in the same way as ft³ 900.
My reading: ft³ 601.57
